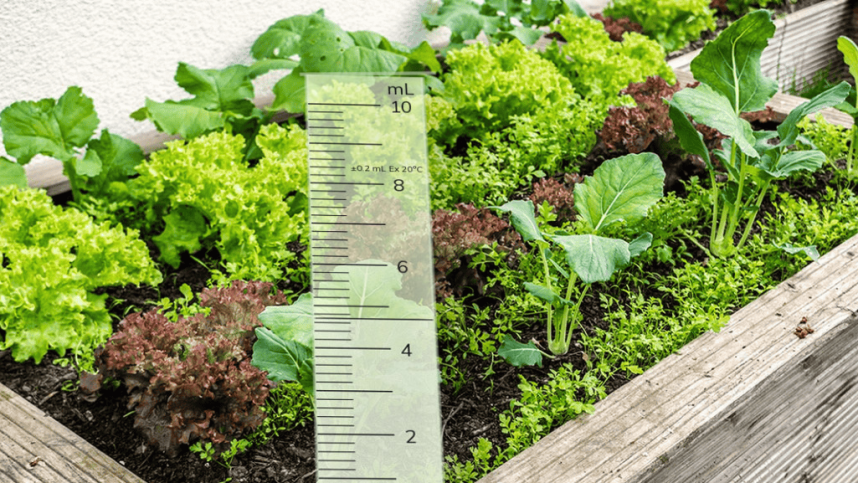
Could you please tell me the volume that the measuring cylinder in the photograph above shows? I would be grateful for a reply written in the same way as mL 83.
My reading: mL 4.7
